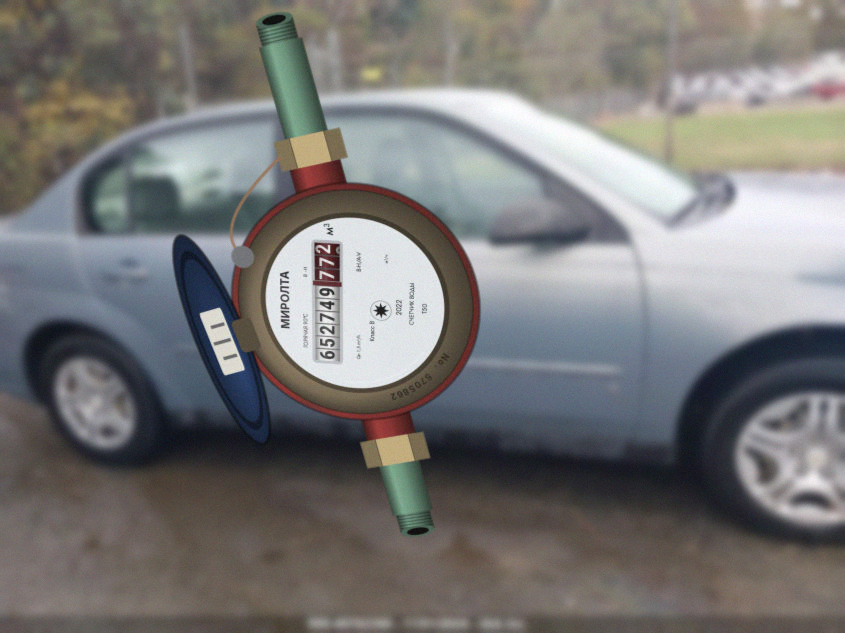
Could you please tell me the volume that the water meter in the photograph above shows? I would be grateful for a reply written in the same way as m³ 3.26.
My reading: m³ 652749.772
